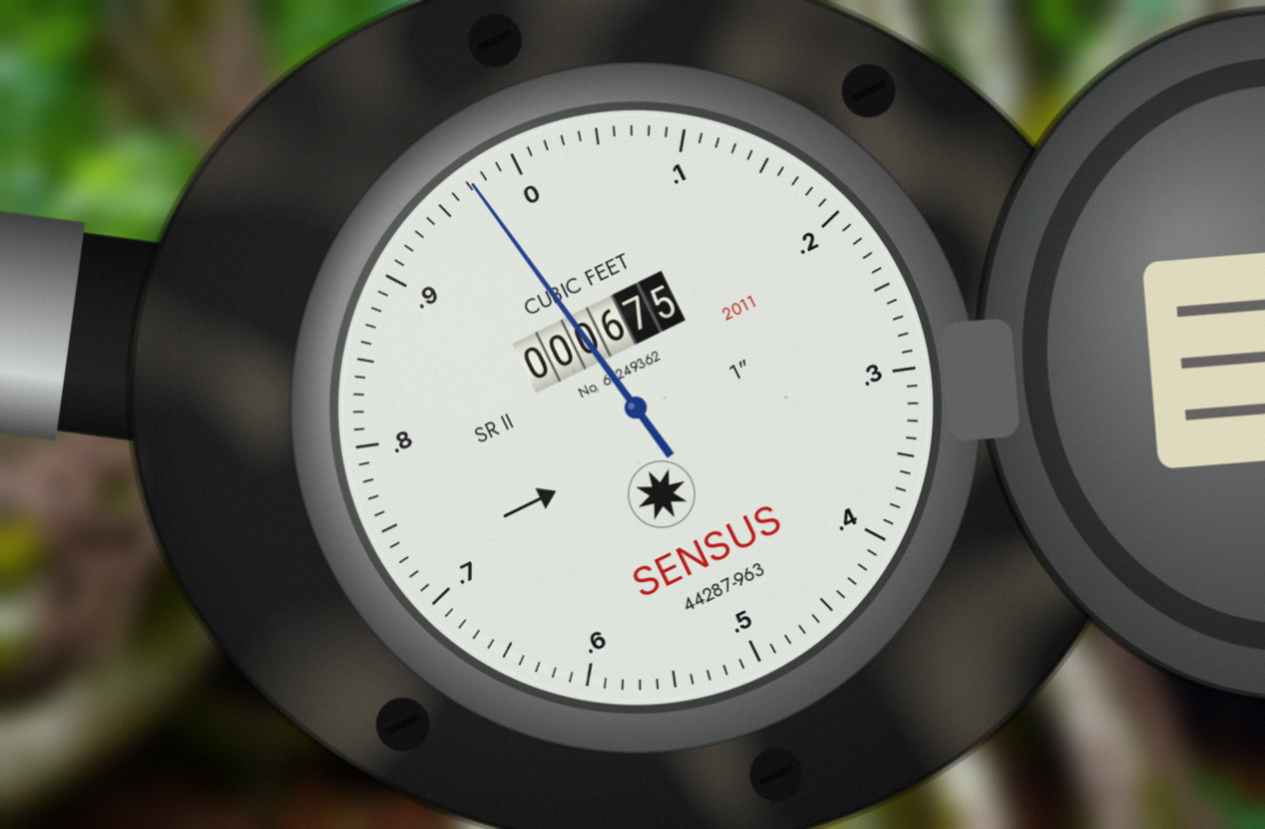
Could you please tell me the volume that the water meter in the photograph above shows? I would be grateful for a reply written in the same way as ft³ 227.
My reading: ft³ 674.97
